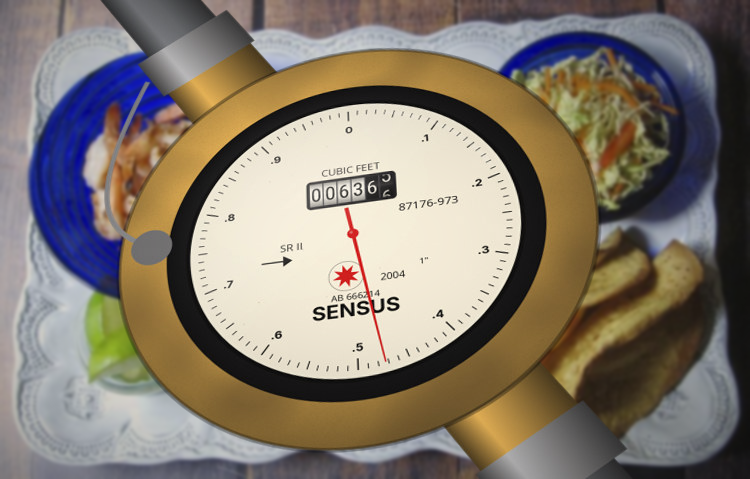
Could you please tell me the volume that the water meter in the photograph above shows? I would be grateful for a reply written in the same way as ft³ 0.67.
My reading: ft³ 6365.47
